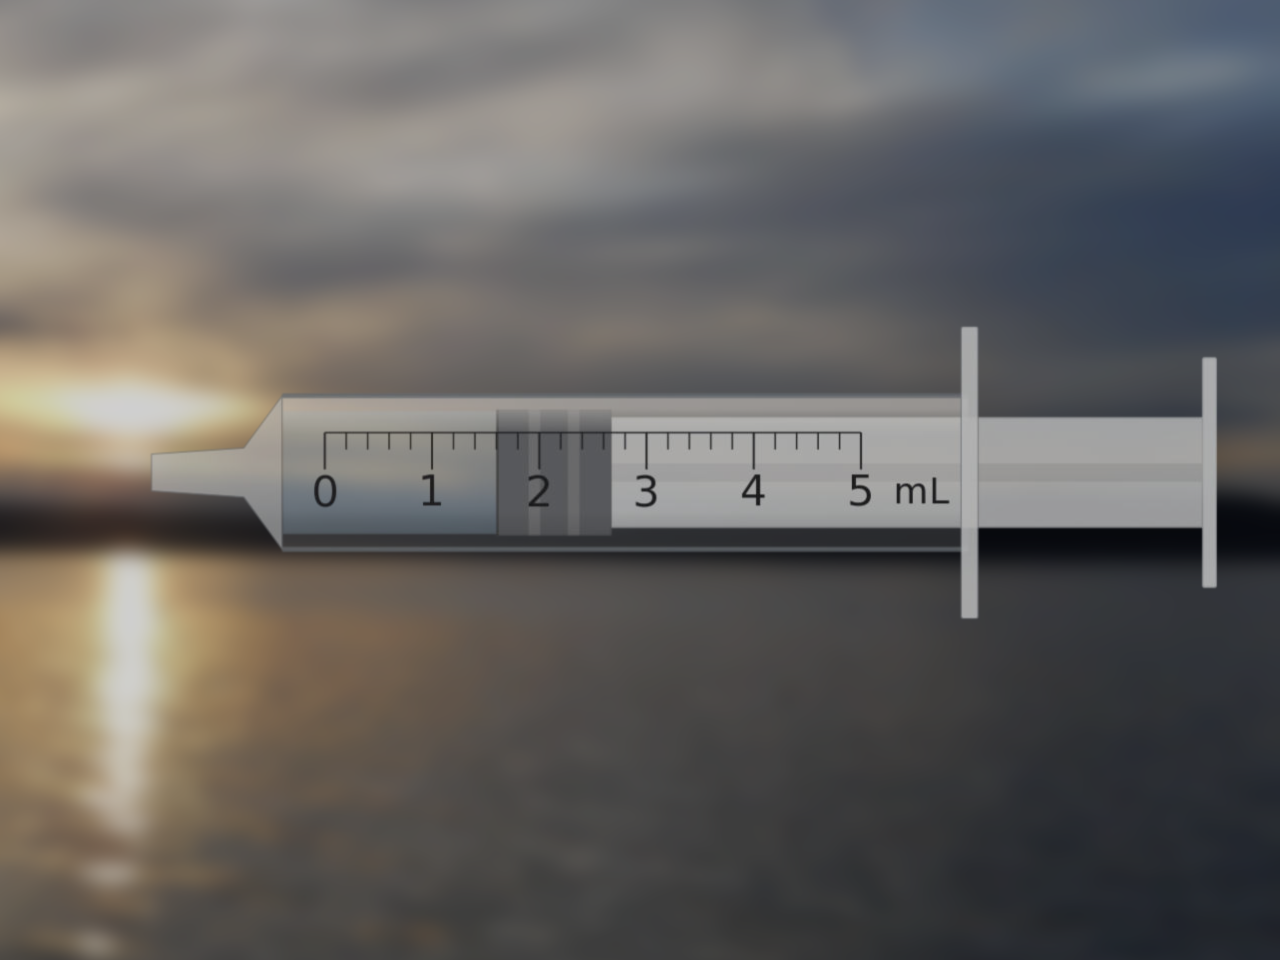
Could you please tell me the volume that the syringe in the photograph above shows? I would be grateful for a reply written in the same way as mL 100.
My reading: mL 1.6
